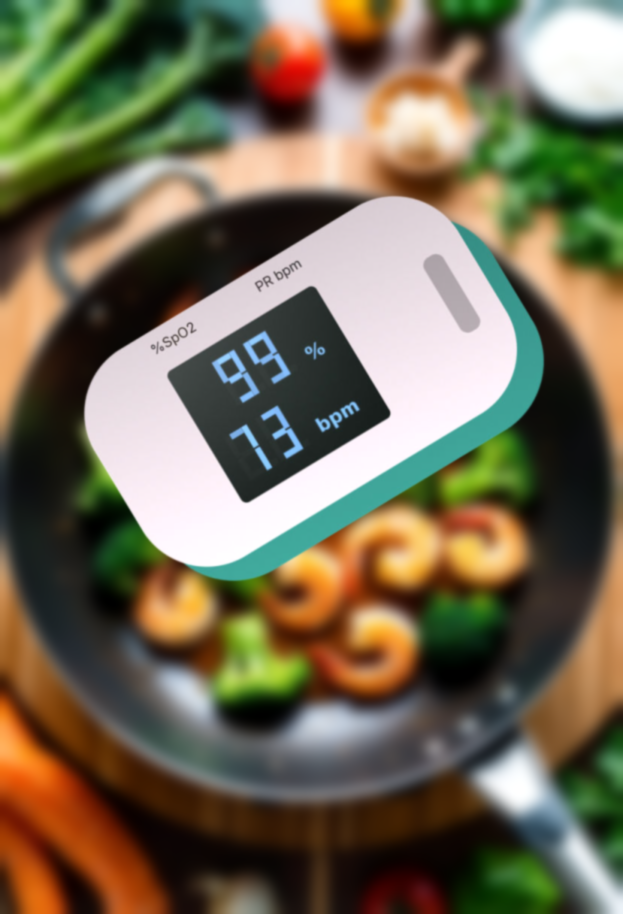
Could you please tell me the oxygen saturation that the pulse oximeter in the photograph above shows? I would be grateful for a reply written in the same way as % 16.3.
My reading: % 99
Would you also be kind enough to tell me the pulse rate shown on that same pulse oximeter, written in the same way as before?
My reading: bpm 73
